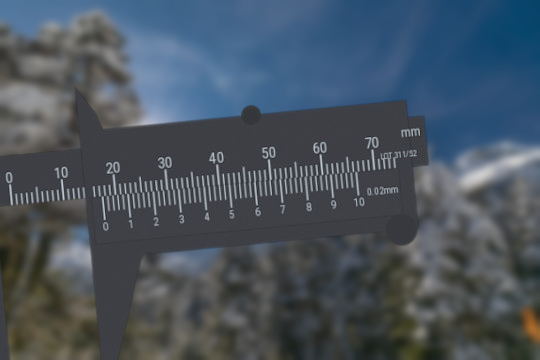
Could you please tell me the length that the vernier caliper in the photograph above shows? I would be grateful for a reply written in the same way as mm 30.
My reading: mm 17.5
